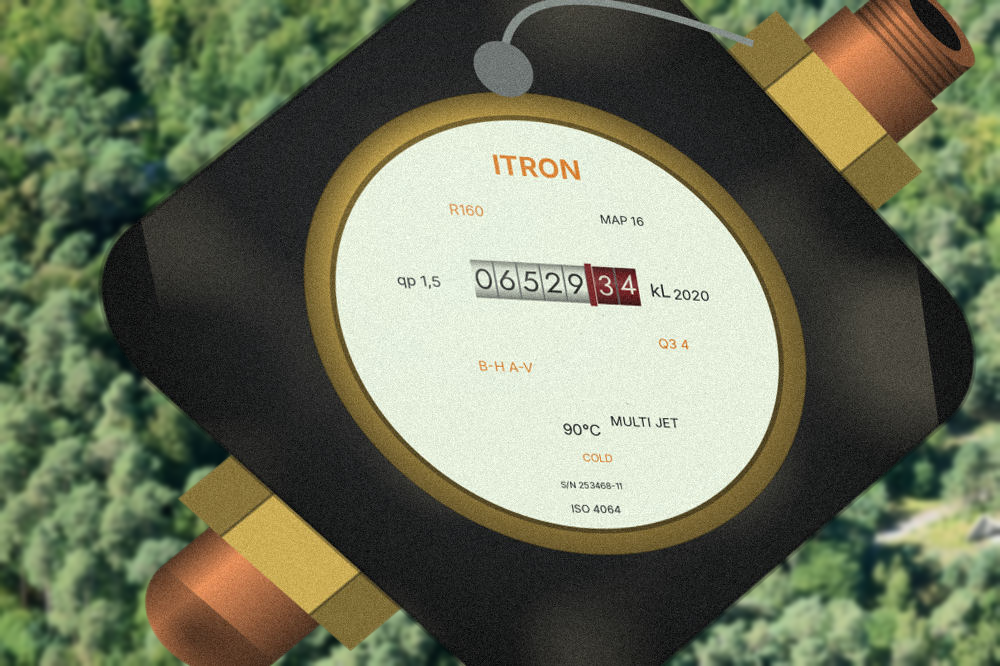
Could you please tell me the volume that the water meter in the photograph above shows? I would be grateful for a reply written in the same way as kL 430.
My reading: kL 6529.34
